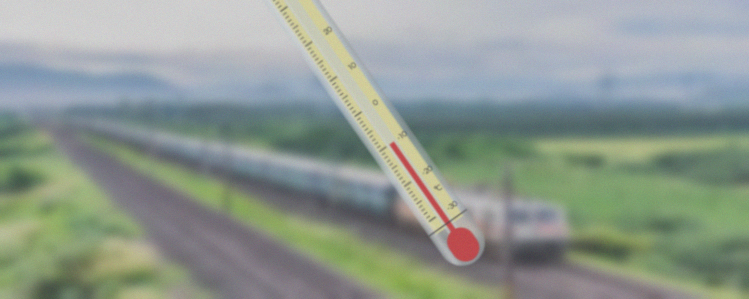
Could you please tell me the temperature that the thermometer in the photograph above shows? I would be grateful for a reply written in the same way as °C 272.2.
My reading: °C -10
